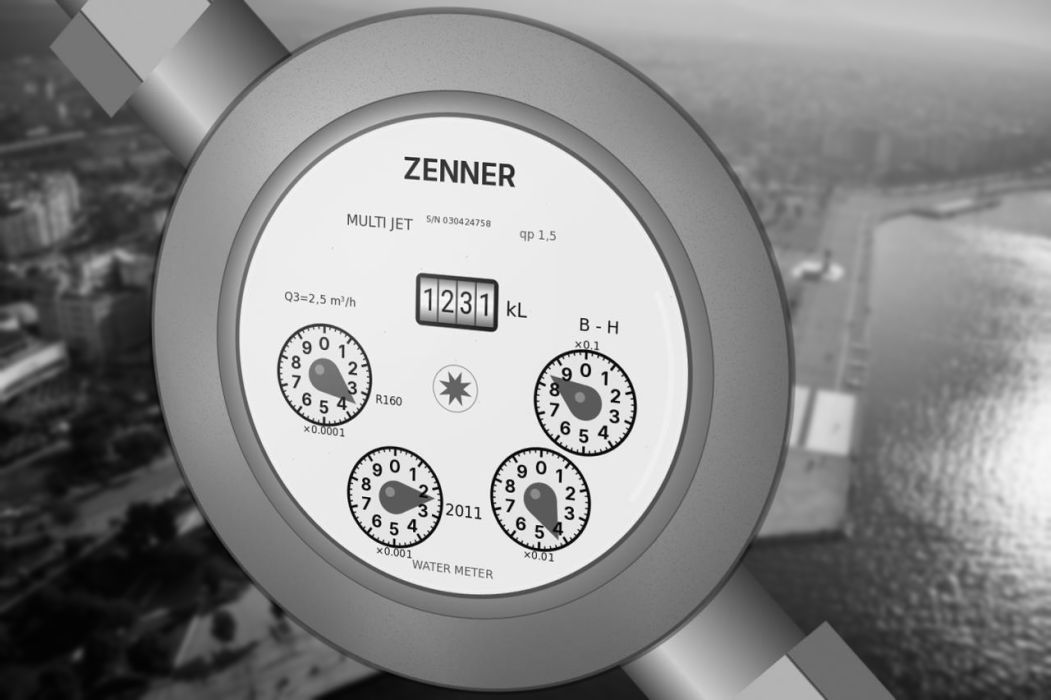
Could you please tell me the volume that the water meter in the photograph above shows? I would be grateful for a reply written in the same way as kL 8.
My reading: kL 1231.8423
